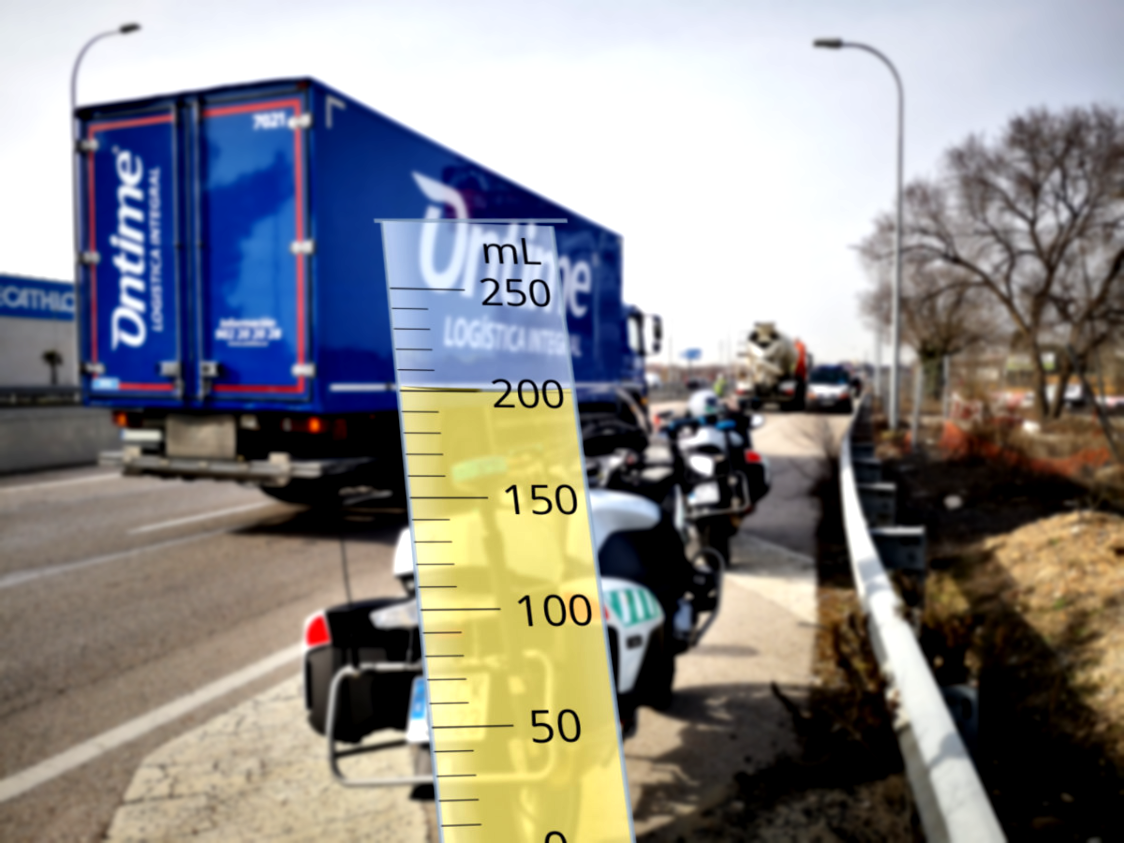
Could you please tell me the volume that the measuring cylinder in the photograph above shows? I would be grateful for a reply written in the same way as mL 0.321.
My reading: mL 200
